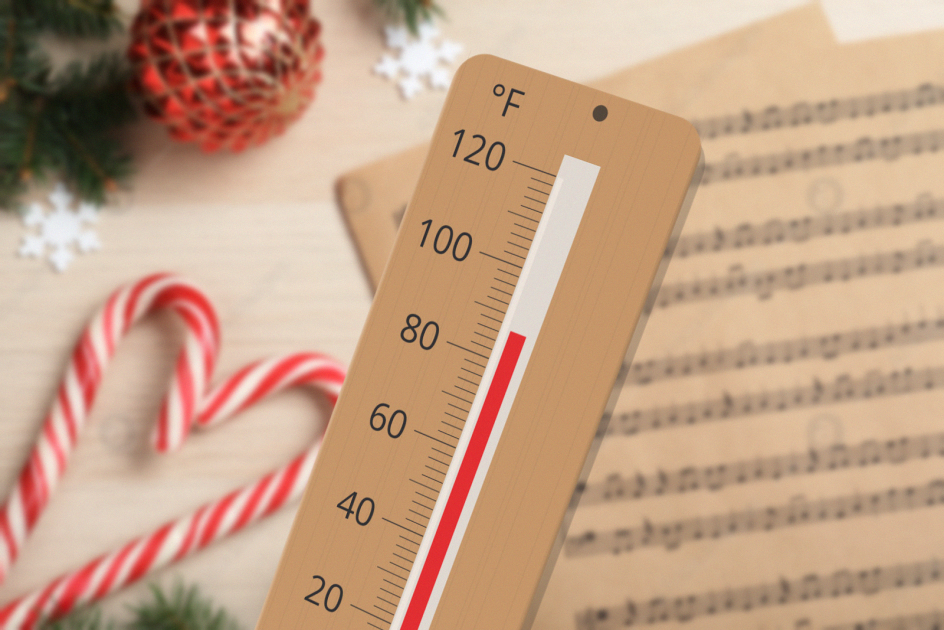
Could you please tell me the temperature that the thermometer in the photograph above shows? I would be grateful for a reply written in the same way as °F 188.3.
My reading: °F 87
